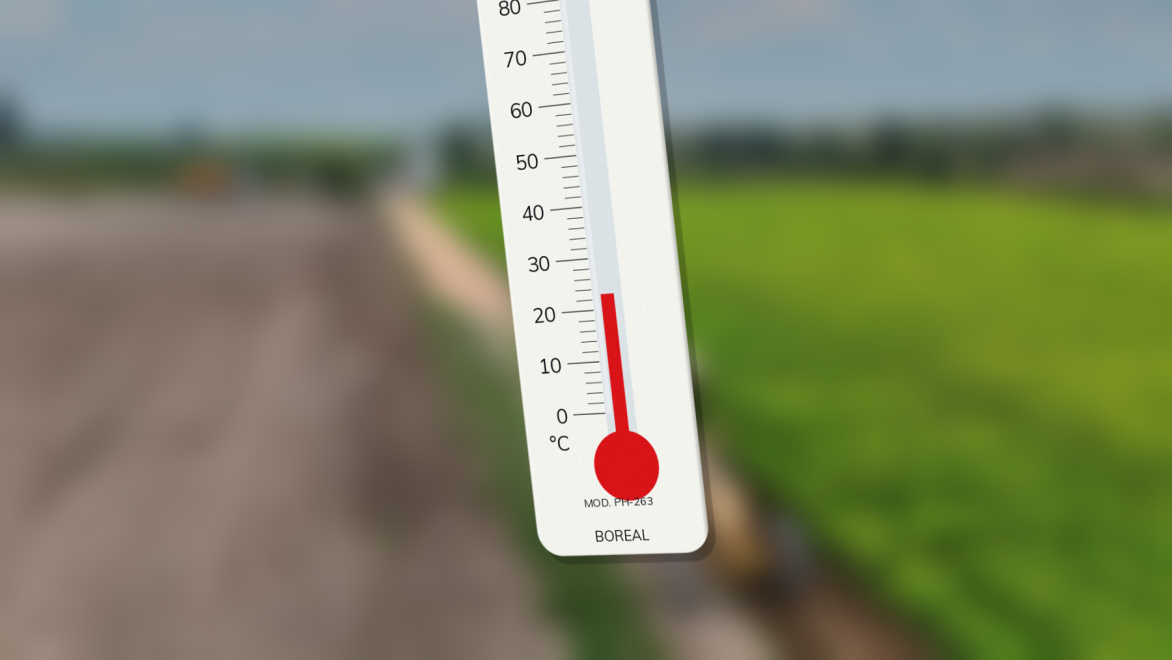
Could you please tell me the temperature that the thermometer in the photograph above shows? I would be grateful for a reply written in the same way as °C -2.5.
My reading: °C 23
